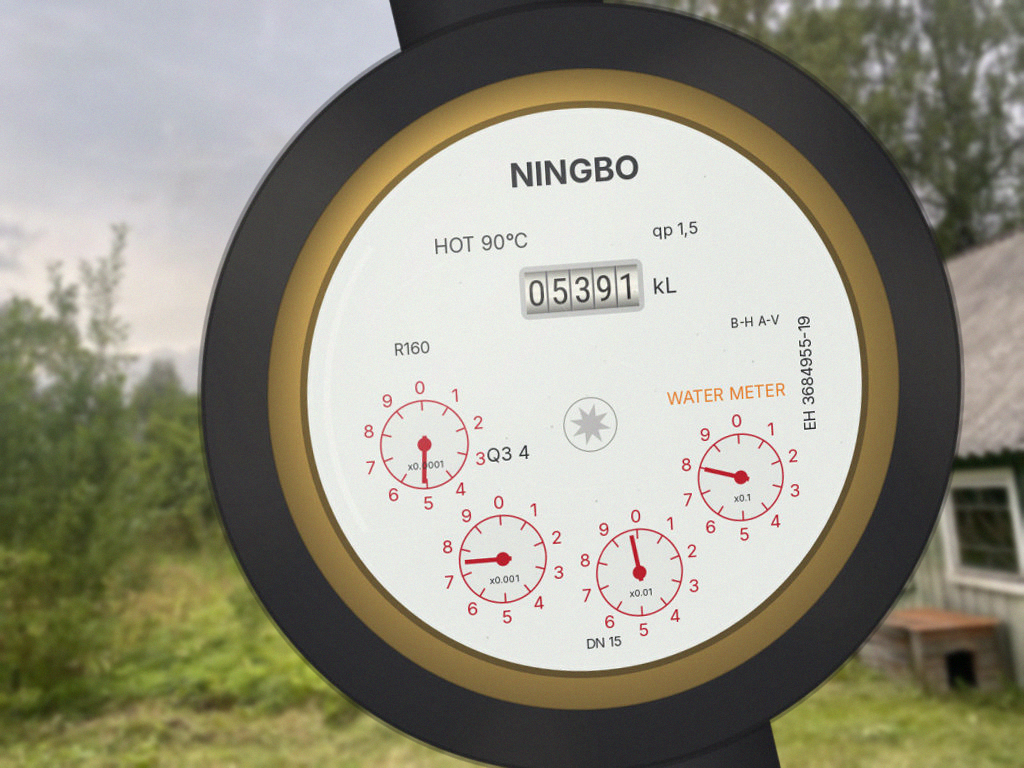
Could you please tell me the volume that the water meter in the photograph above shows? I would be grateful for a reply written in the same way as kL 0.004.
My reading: kL 5391.7975
